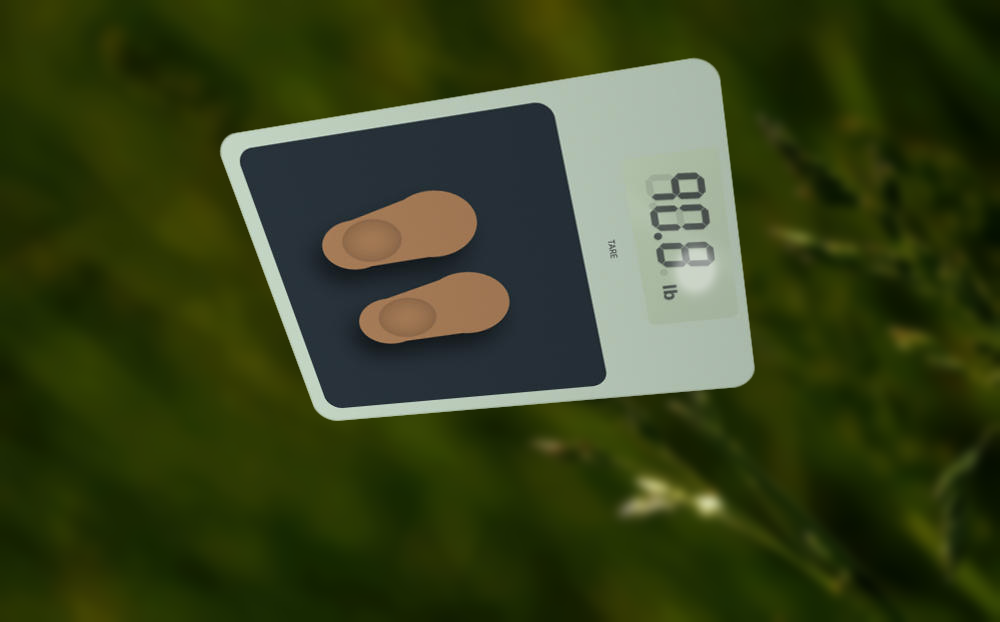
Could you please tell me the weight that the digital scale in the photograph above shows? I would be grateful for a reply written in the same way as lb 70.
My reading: lb 90.8
